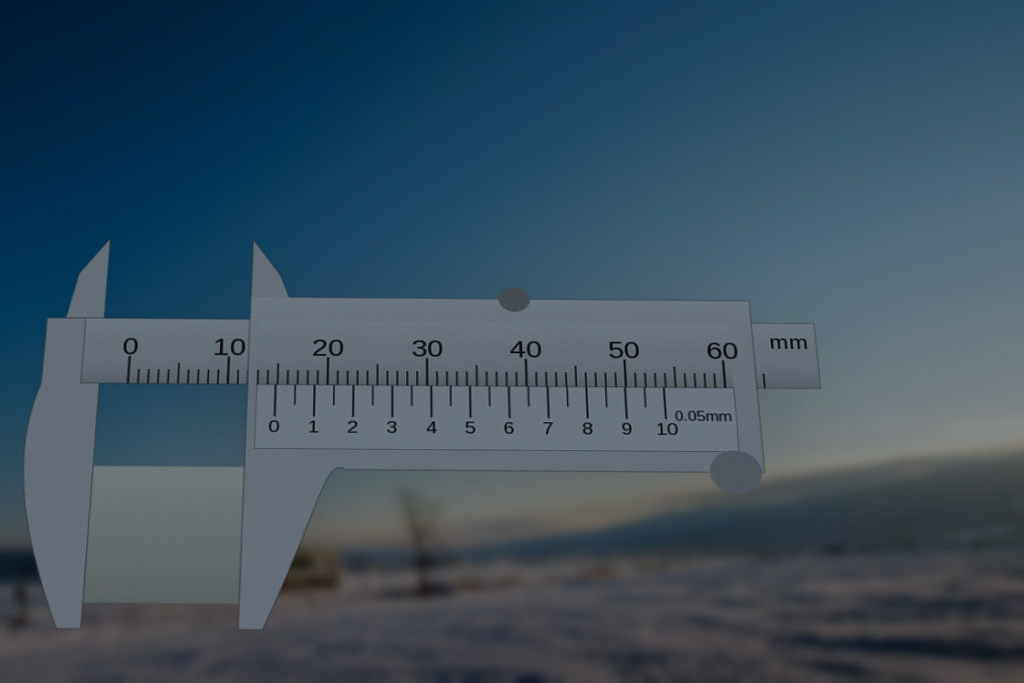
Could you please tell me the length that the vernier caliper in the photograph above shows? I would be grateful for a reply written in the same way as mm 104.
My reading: mm 14.8
